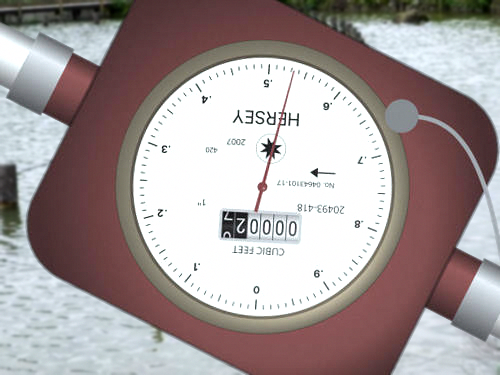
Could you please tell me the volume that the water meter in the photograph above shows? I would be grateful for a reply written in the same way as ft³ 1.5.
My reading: ft³ 26.53
